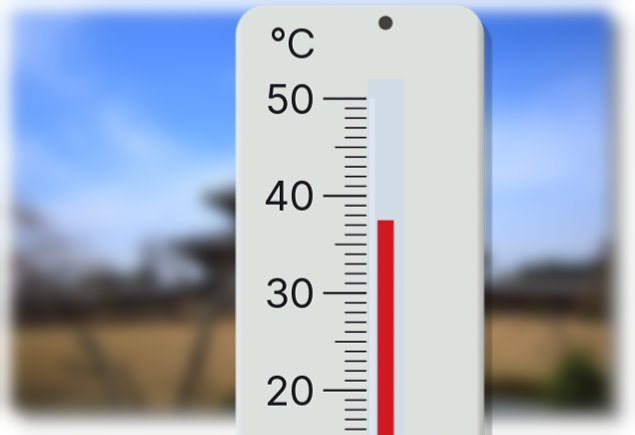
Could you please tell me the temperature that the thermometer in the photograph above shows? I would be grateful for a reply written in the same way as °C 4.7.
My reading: °C 37.5
